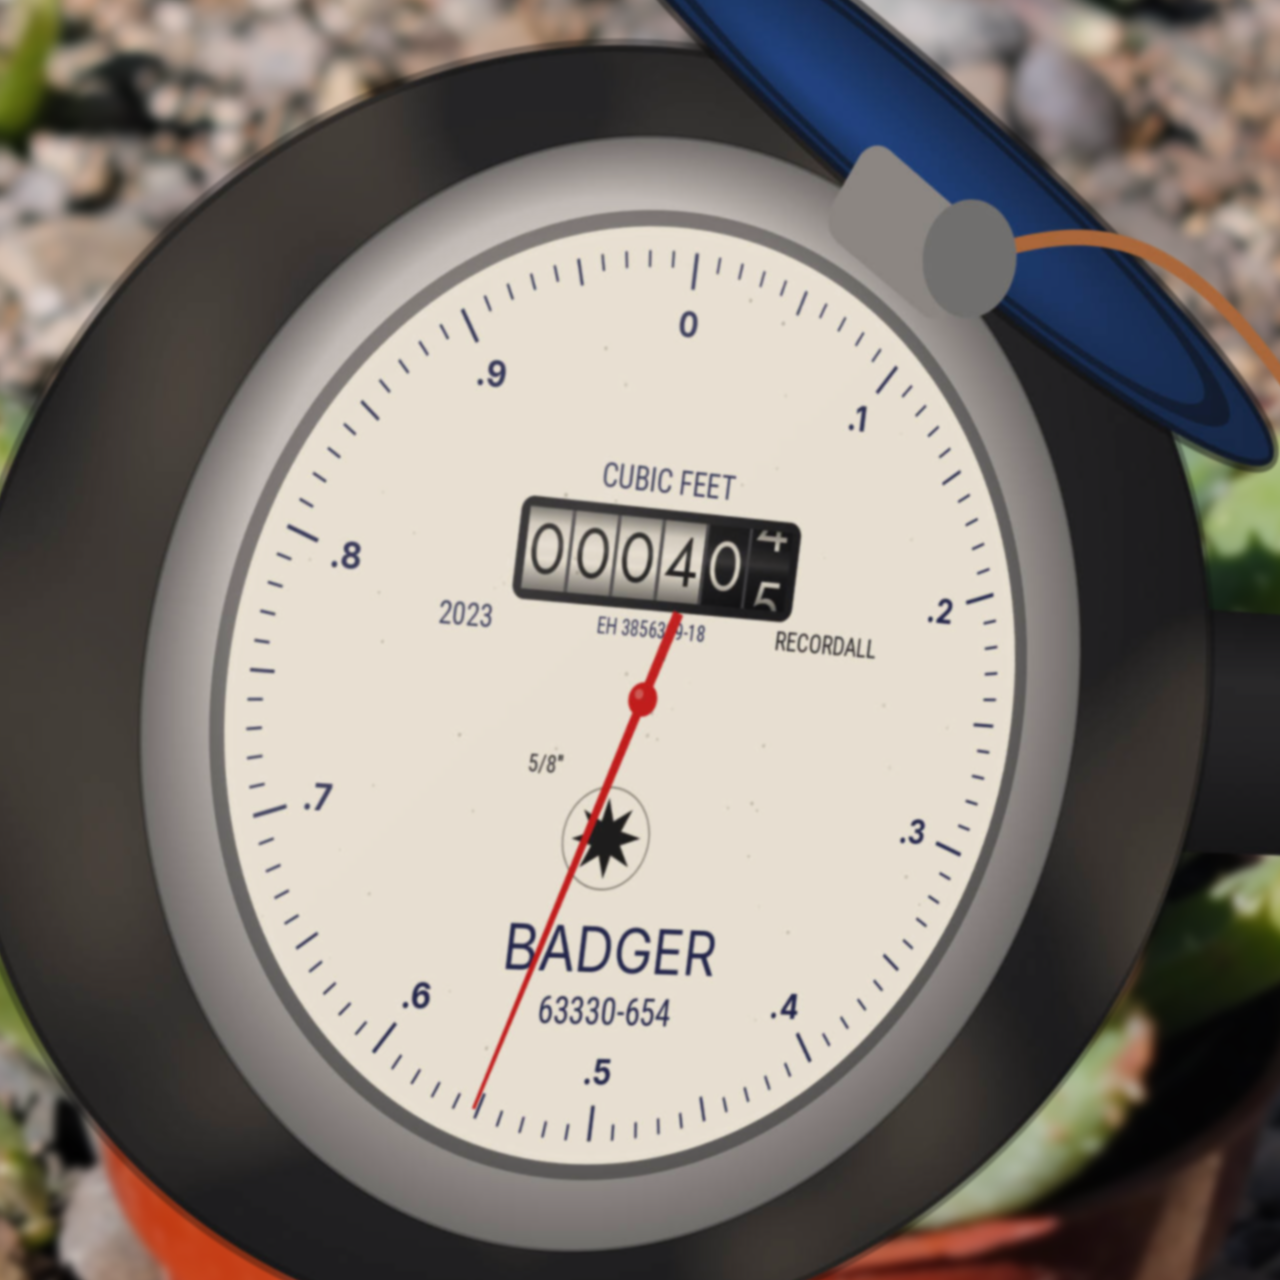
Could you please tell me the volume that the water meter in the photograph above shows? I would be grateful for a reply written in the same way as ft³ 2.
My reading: ft³ 404.55
